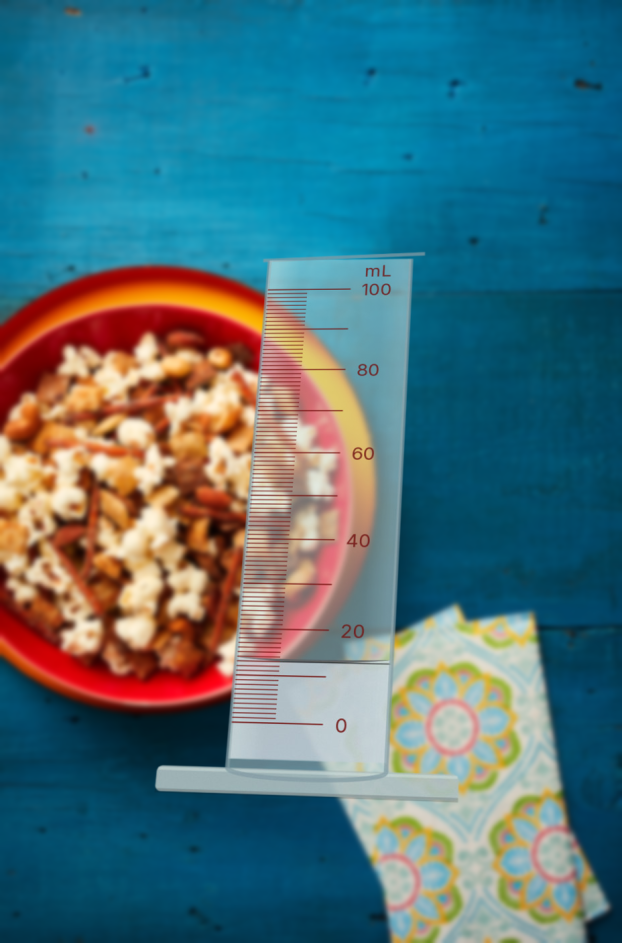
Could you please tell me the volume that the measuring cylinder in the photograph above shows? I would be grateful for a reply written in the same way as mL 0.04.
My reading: mL 13
